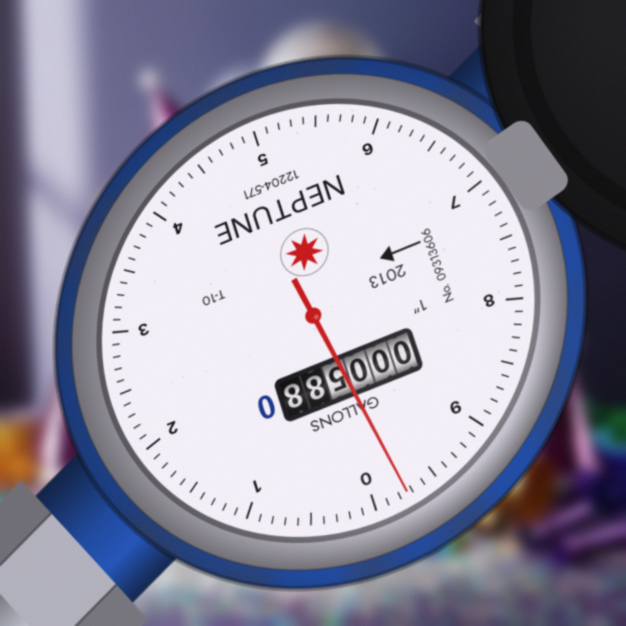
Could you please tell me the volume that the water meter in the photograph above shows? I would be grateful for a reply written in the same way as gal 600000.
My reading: gal 5879.7
